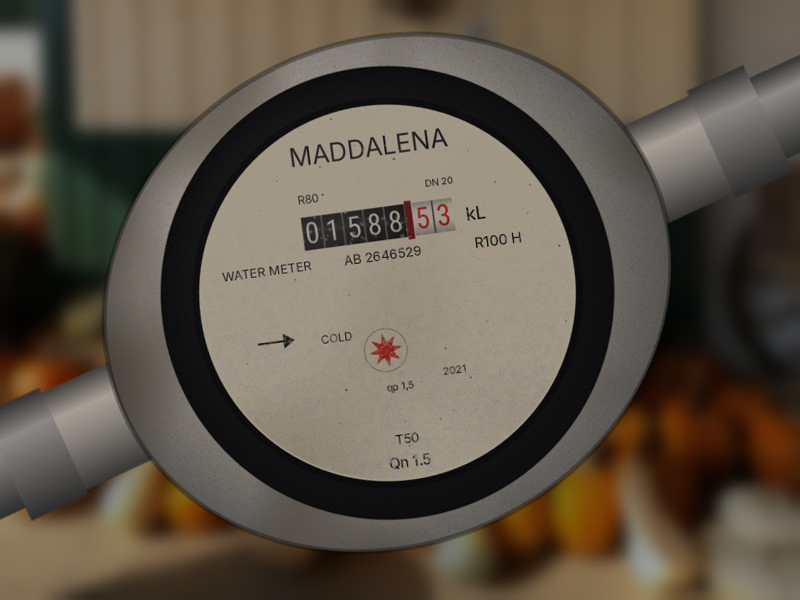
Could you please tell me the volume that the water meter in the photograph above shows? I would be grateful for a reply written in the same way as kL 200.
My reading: kL 1588.53
